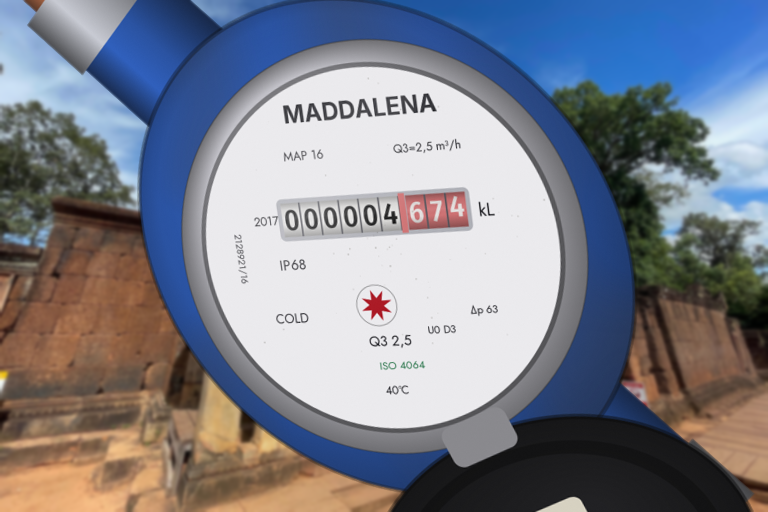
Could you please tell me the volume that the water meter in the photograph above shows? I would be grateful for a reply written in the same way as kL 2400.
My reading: kL 4.674
